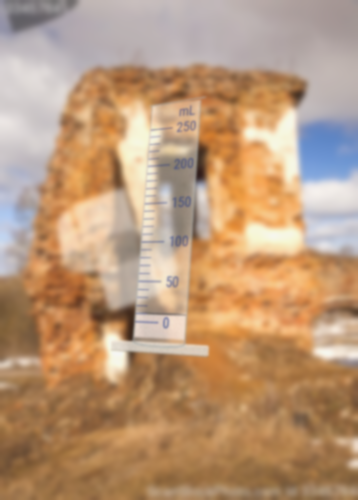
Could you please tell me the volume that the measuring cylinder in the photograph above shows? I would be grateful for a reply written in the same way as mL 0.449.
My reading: mL 10
